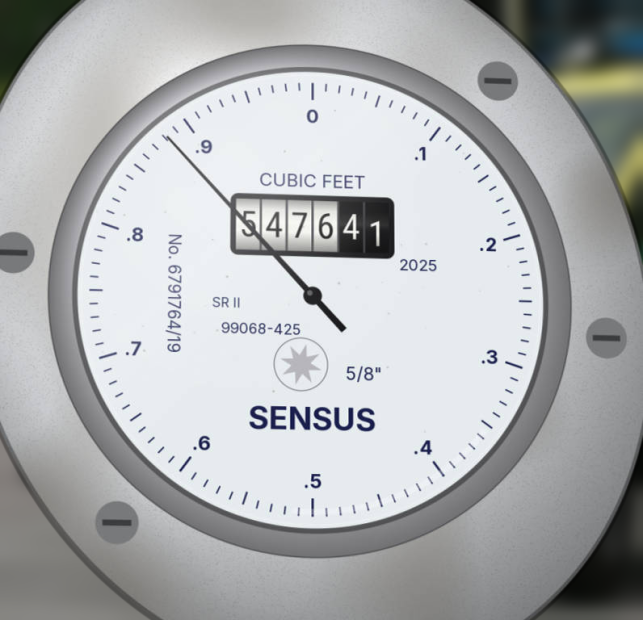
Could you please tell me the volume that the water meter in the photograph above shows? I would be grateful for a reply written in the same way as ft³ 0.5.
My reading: ft³ 547640.88
